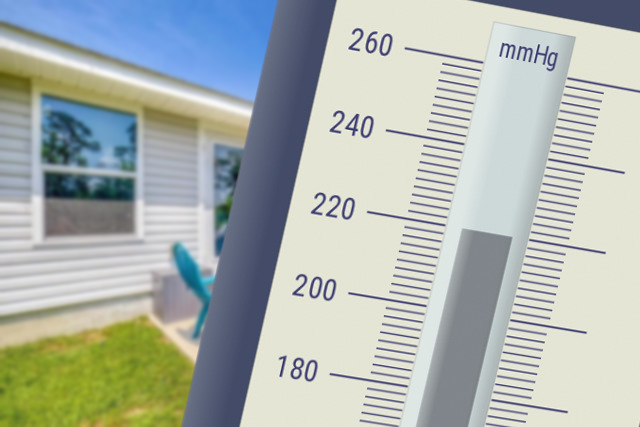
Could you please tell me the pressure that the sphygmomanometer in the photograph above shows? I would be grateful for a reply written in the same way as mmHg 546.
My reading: mmHg 220
